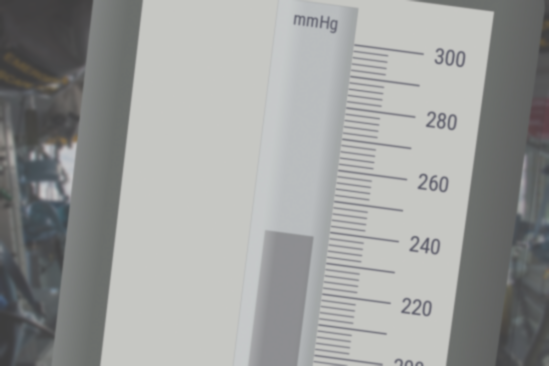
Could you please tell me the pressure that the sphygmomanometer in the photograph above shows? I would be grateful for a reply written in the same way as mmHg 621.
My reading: mmHg 238
